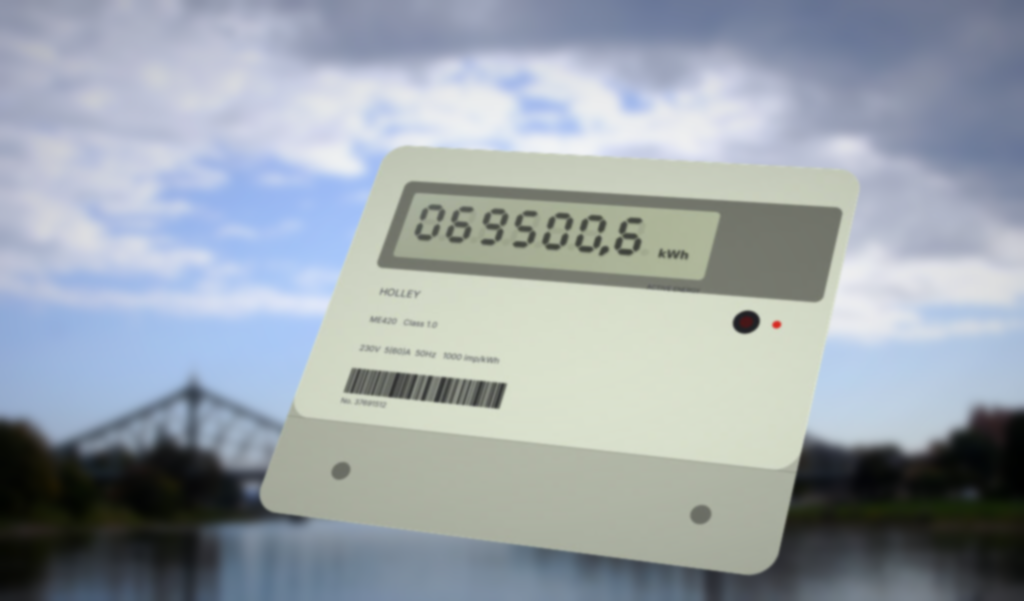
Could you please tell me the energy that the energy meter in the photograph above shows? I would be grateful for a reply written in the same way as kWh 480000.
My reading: kWh 69500.6
